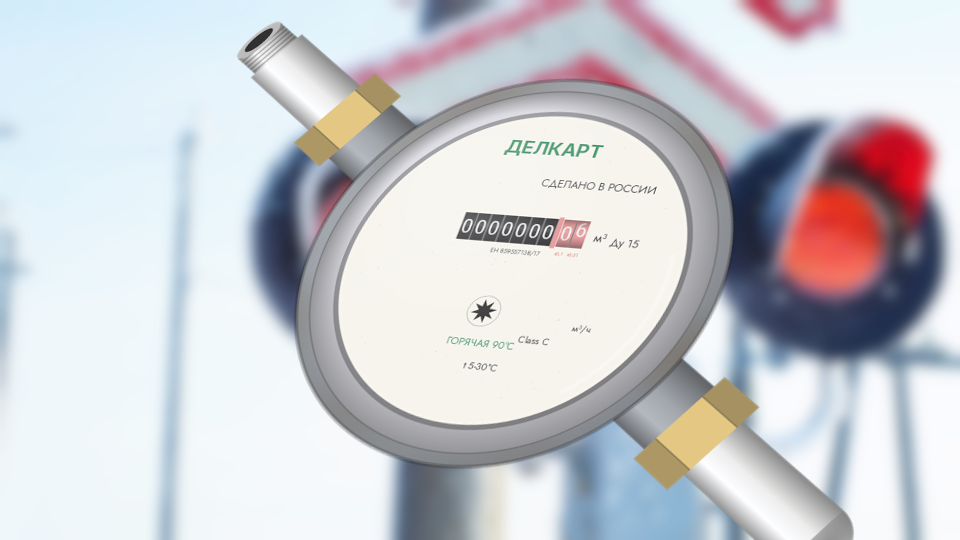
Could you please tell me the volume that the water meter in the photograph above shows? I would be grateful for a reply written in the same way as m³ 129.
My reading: m³ 0.06
